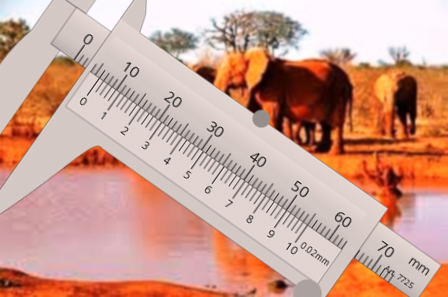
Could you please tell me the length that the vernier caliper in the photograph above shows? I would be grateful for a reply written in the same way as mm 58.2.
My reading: mm 6.0
